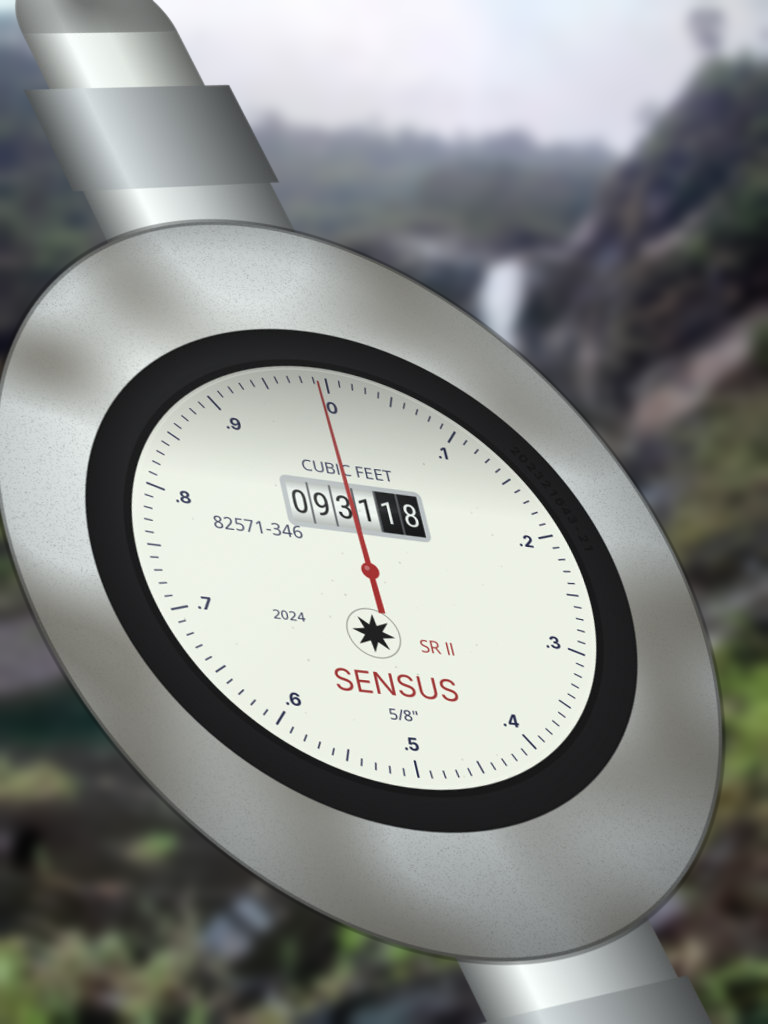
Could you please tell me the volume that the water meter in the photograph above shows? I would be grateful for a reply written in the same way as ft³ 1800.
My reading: ft³ 93117.99
